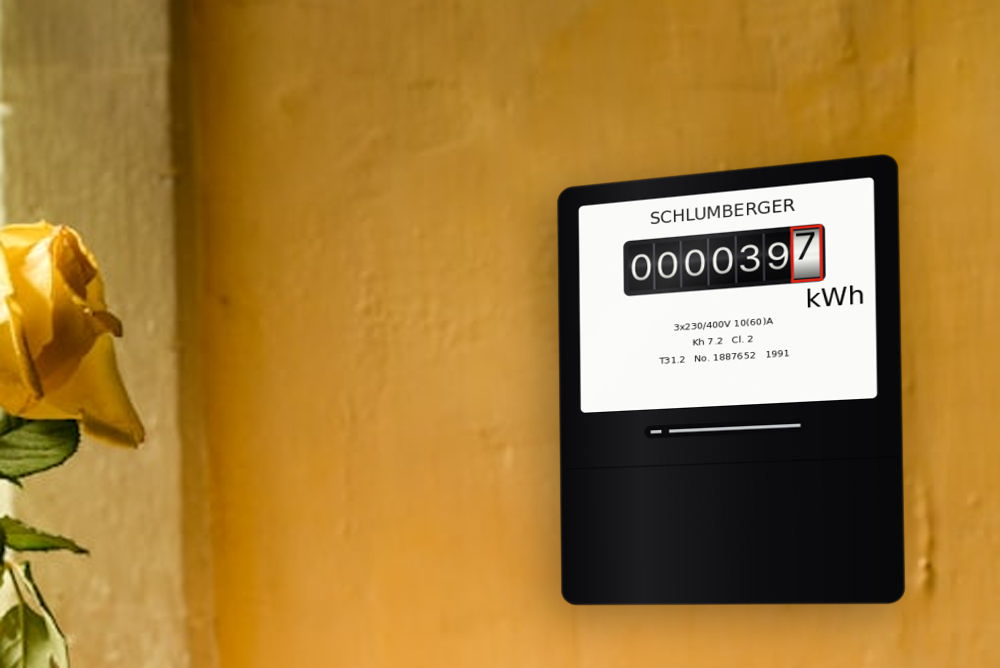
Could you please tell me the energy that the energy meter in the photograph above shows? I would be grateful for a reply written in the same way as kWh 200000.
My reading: kWh 39.7
